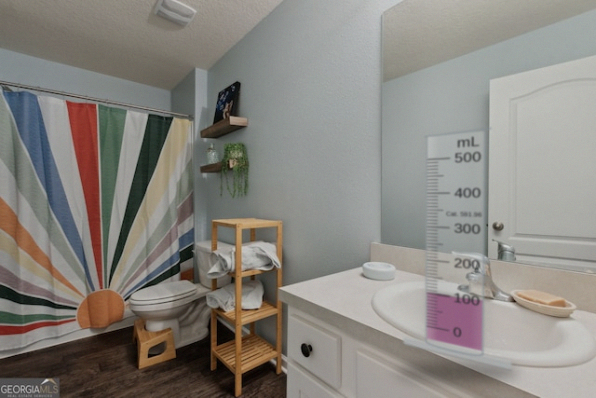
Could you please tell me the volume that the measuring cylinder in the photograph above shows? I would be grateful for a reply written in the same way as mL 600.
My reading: mL 100
